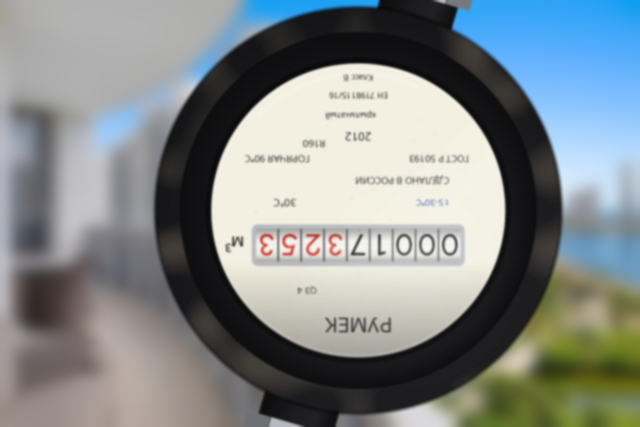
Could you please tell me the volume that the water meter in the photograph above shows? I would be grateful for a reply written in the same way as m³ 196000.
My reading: m³ 17.3253
